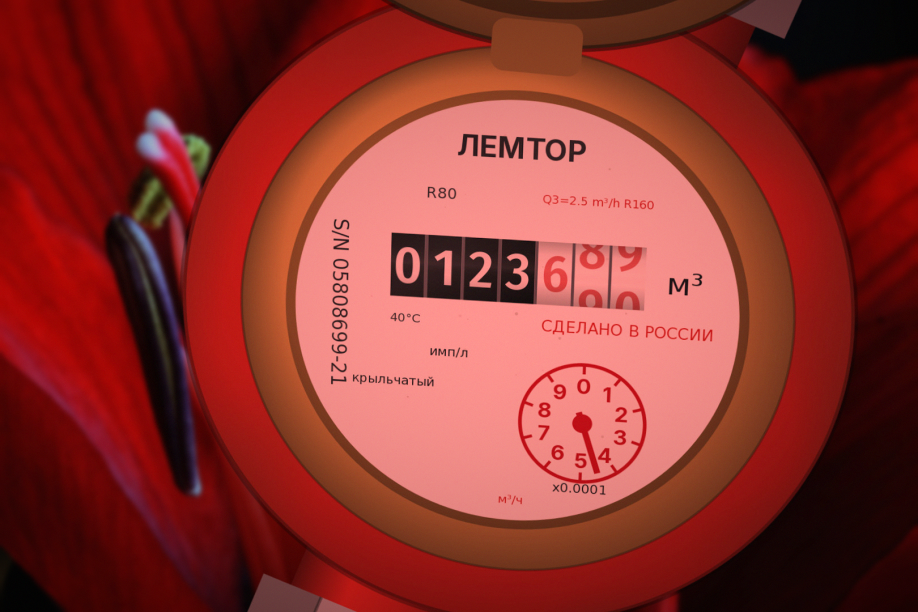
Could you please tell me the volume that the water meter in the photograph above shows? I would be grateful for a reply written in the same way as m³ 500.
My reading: m³ 123.6894
